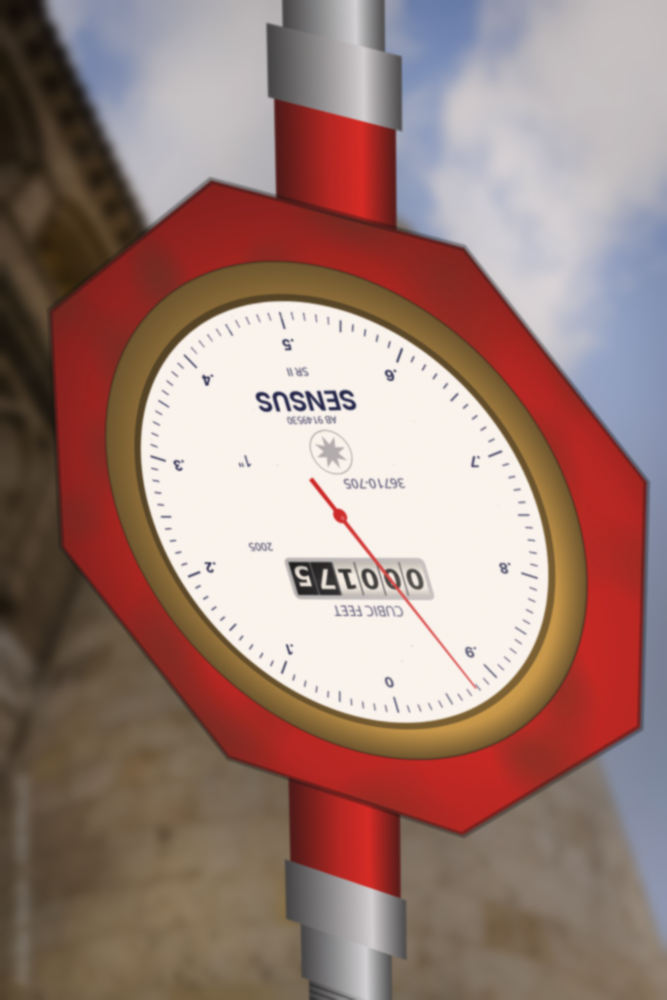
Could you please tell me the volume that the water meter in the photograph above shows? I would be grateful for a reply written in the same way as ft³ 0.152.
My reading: ft³ 174.92
